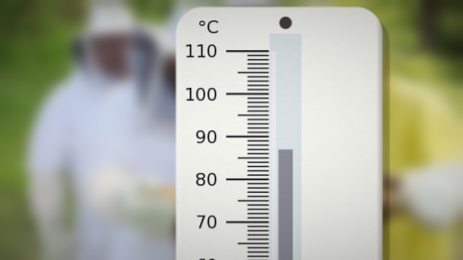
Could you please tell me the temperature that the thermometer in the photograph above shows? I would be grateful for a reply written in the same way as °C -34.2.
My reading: °C 87
